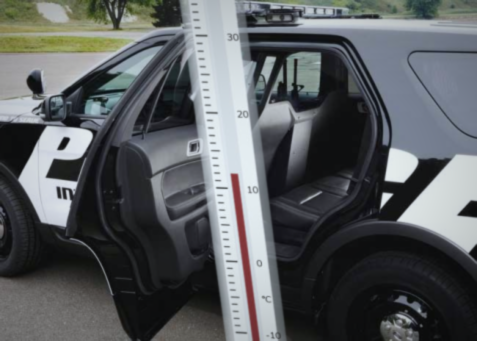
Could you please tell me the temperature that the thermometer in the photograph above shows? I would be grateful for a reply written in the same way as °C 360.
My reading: °C 12
